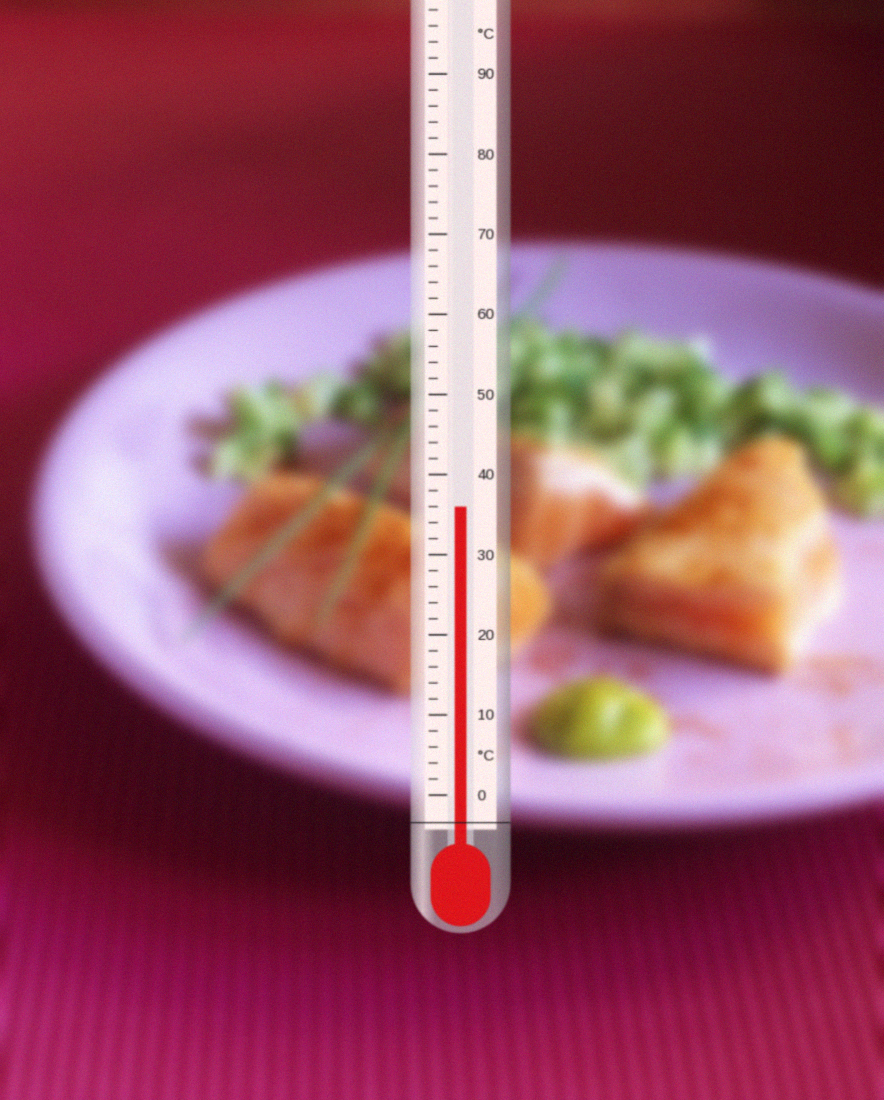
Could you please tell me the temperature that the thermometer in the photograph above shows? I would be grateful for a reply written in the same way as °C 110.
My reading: °C 36
